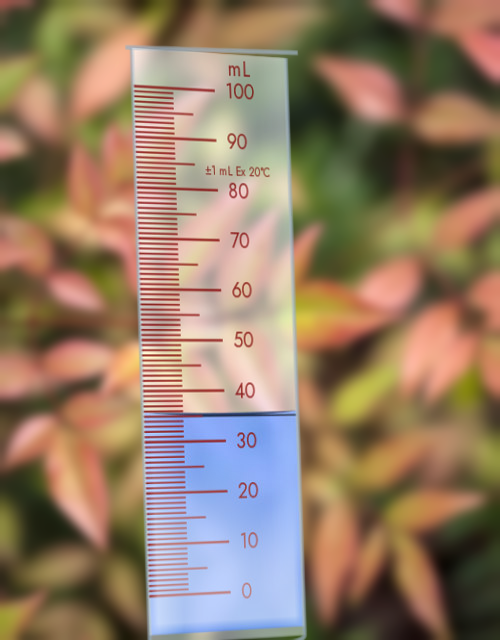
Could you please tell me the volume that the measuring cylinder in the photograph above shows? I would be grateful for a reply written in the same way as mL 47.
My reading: mL 35
